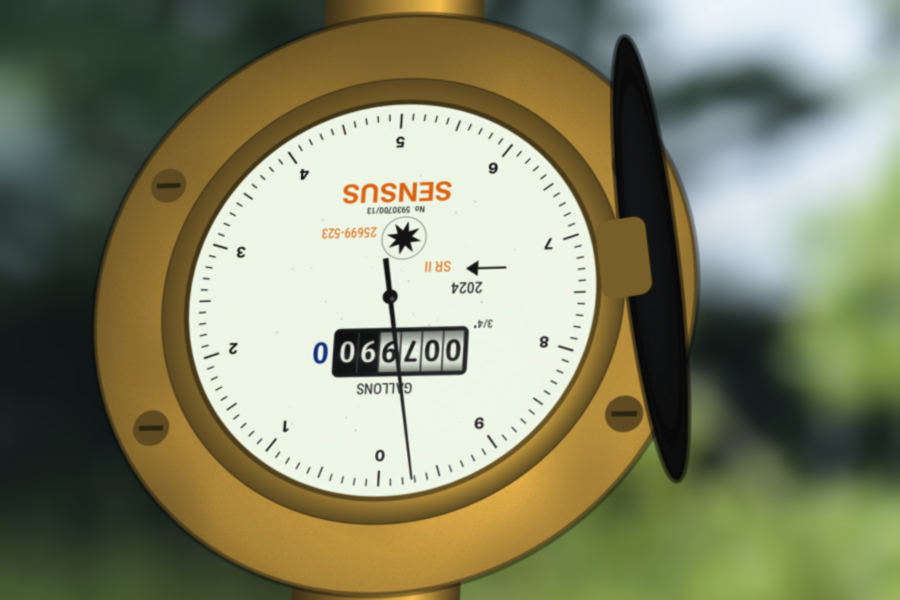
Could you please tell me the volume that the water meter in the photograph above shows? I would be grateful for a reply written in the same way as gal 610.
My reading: gal 79899.7
